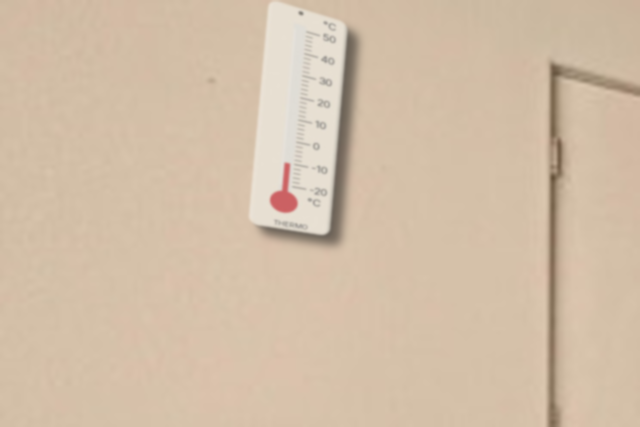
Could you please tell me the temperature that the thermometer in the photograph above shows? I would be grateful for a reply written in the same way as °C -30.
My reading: °C -10
